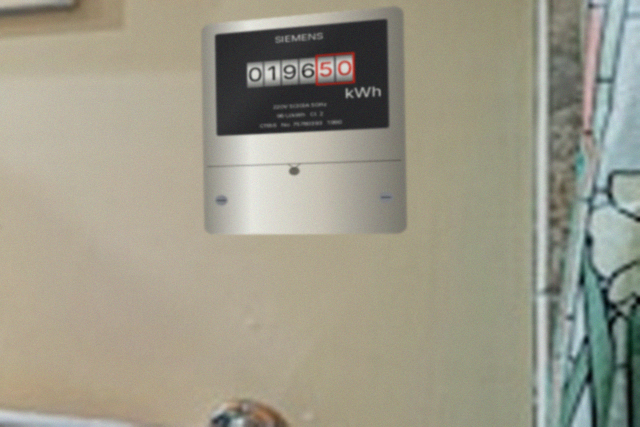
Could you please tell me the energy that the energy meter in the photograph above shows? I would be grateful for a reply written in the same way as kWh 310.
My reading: kWh 196.50
